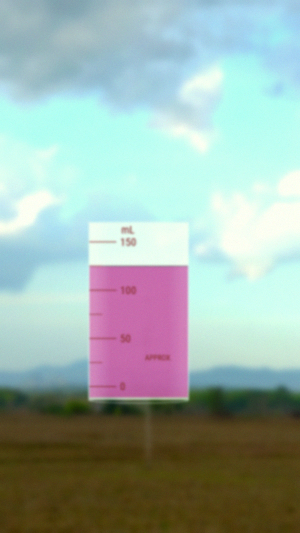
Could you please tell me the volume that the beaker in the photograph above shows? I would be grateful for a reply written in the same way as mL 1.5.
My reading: mL 125
